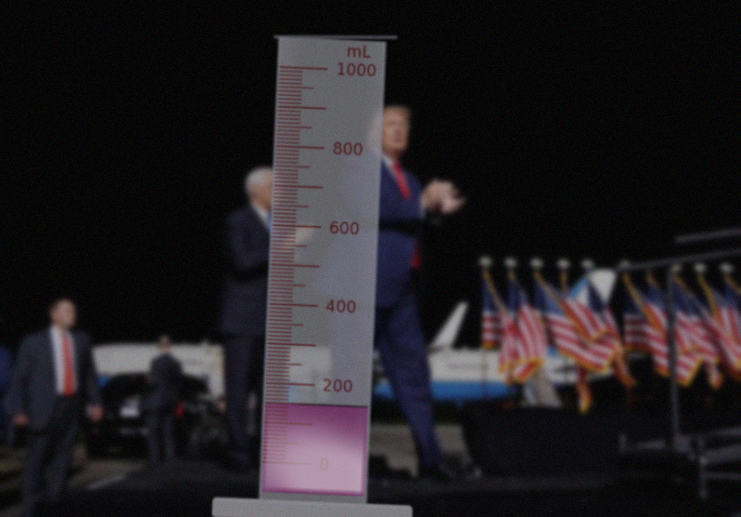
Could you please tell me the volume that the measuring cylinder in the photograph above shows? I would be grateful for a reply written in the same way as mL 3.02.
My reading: mL 150
